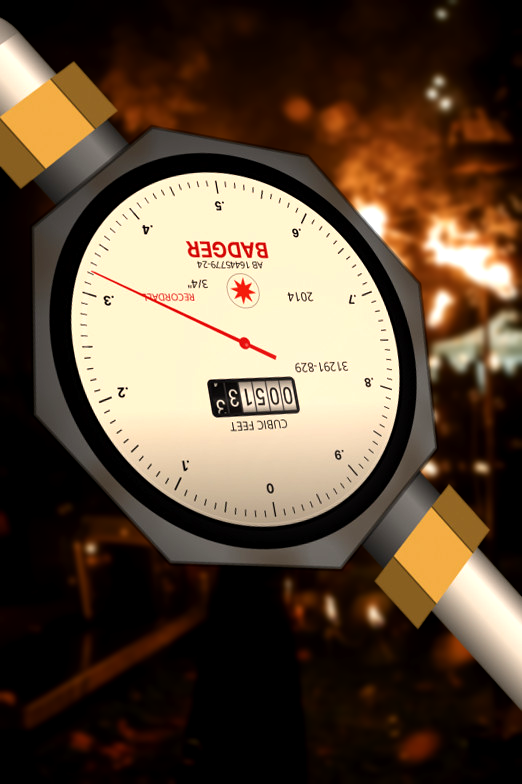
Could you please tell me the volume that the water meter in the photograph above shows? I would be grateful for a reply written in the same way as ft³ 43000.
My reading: ft³ 5133.32
